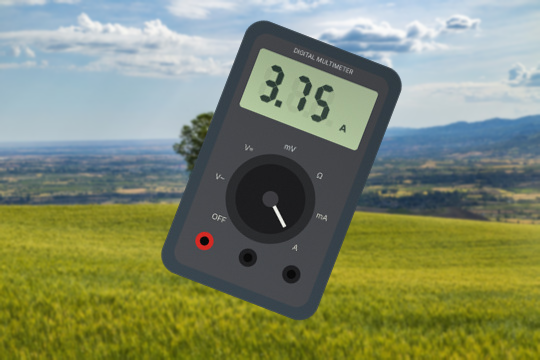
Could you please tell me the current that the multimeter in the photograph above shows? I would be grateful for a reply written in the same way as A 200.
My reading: A 3.75
